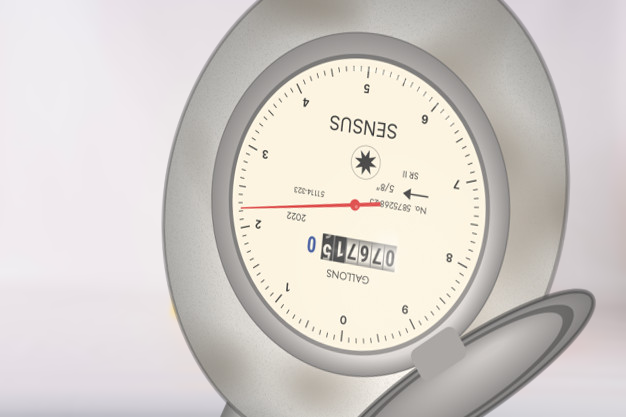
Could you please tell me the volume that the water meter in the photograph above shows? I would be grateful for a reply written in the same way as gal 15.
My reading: gal 767152.2
